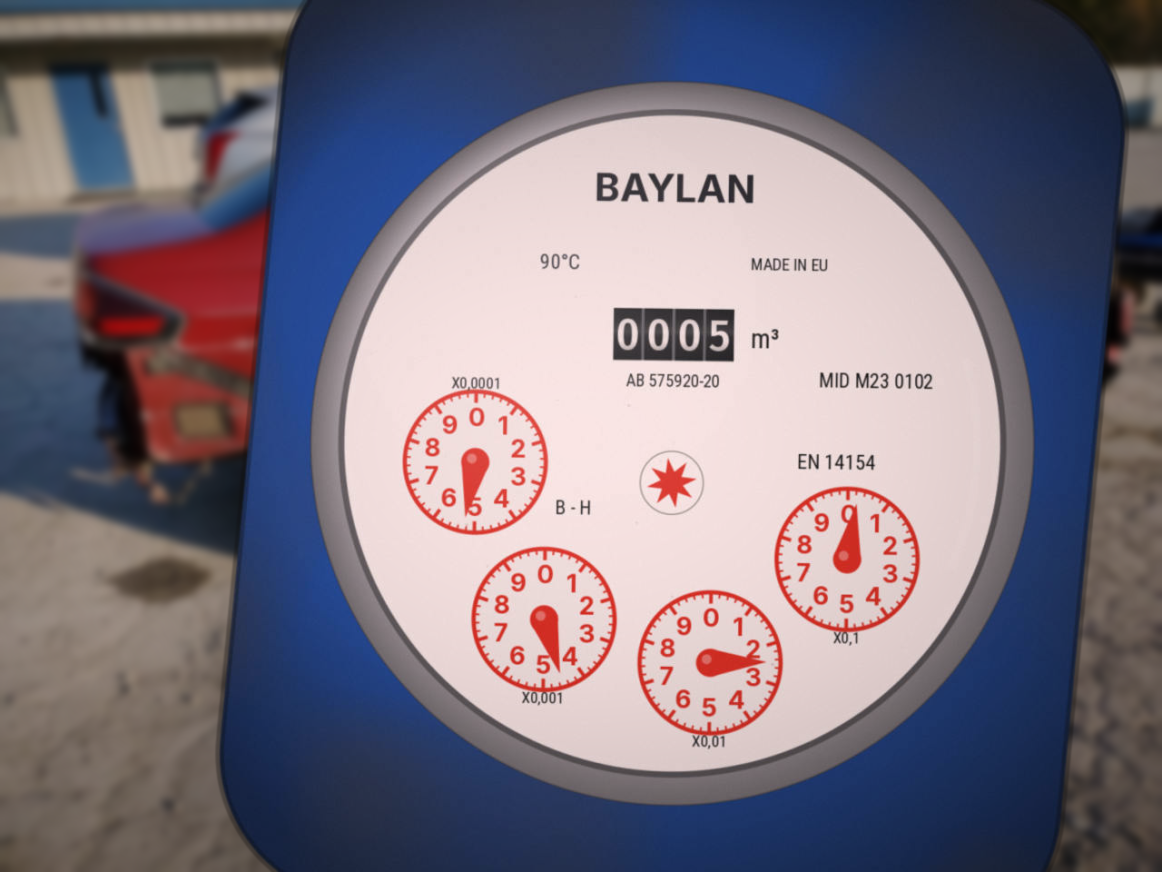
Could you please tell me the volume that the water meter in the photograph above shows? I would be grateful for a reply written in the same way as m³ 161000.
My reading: m³ 5.0245
